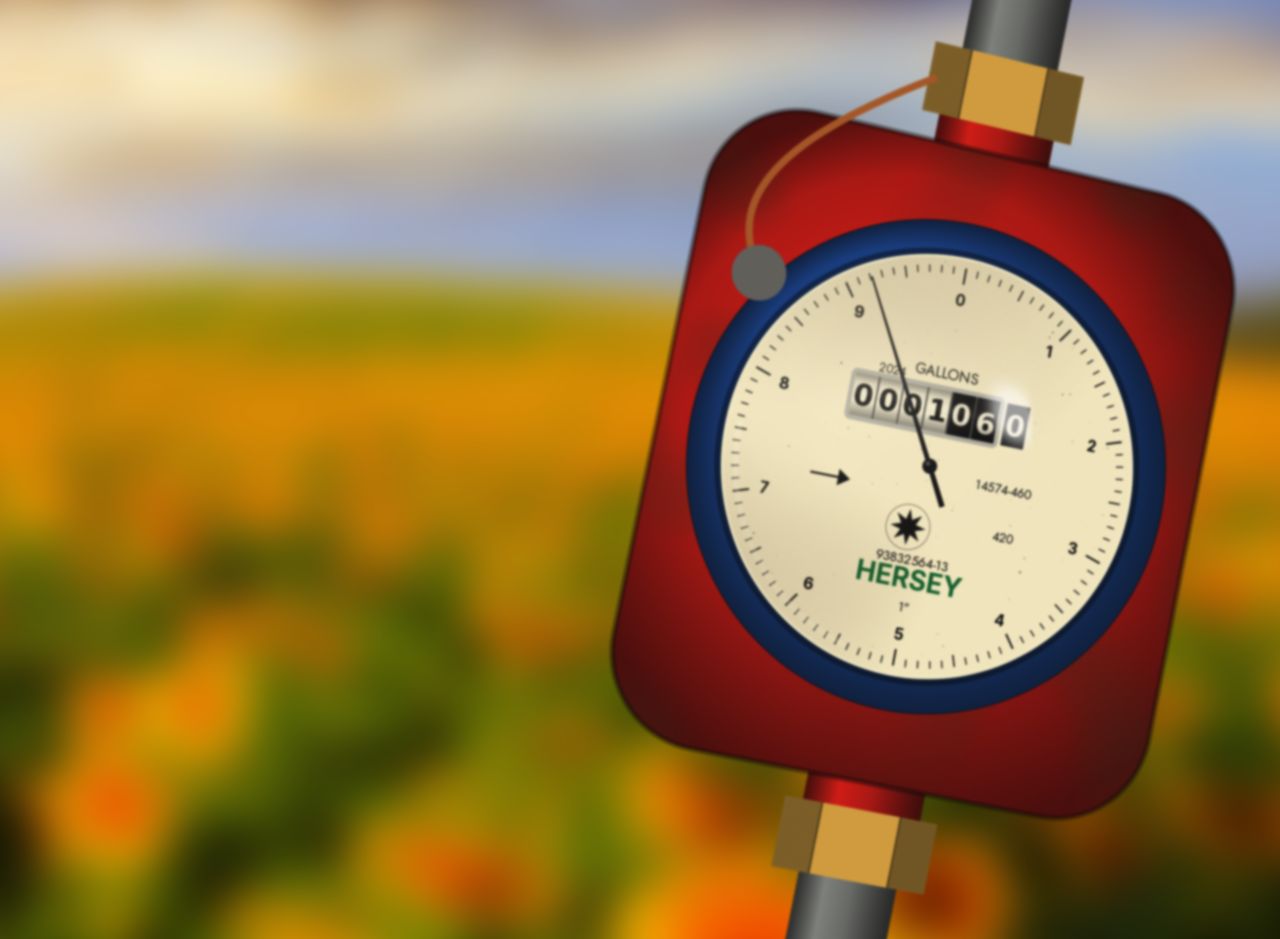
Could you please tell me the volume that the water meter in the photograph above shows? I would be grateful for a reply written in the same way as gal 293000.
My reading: gal 1059.2
